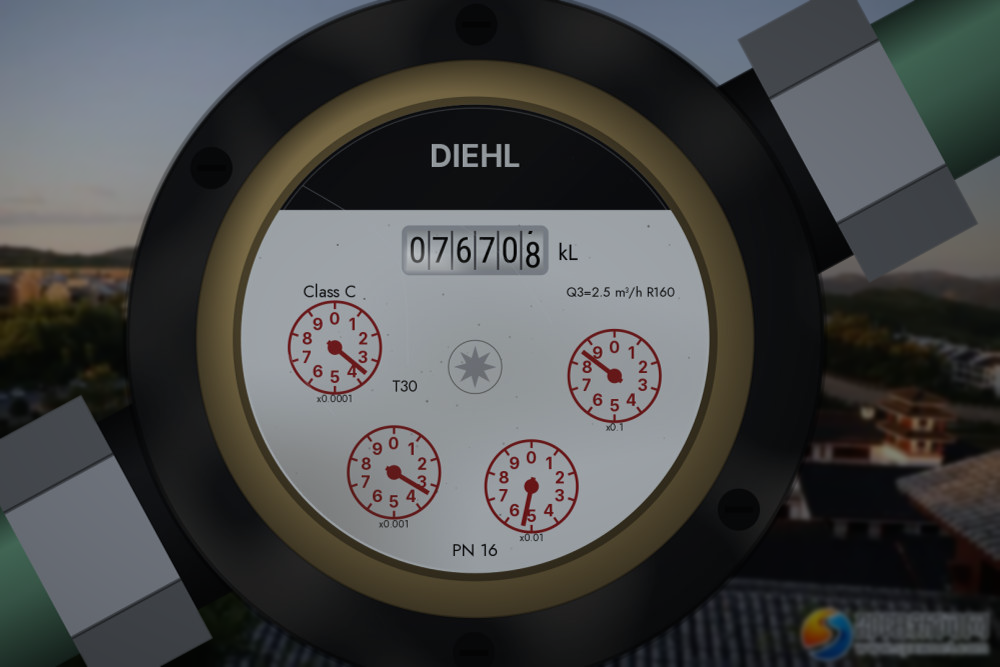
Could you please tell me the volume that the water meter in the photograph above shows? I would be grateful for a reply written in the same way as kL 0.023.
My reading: kL 76707.8533
